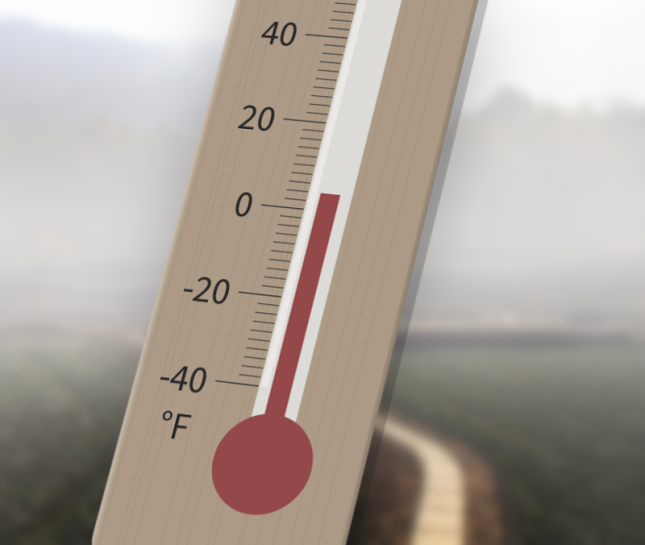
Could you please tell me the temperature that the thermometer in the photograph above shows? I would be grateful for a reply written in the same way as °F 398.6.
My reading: °F 4
